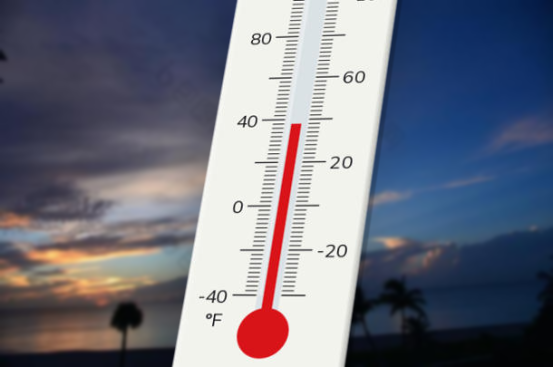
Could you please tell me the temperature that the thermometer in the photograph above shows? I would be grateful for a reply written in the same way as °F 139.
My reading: °F 38
